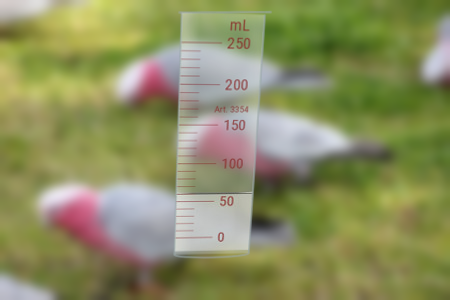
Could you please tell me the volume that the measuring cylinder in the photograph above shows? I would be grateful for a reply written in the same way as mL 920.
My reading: mL 60
